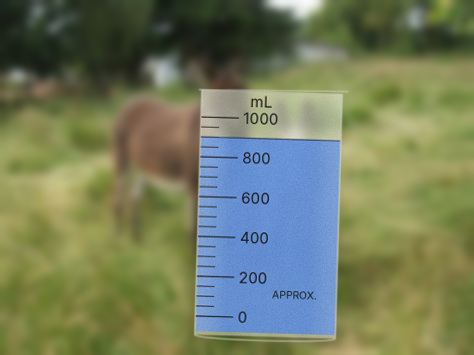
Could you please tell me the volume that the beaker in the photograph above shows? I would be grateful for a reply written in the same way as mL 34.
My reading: mL 900
